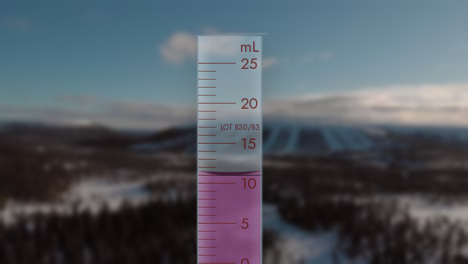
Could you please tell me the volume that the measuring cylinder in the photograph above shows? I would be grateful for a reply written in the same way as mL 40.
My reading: mL 11
